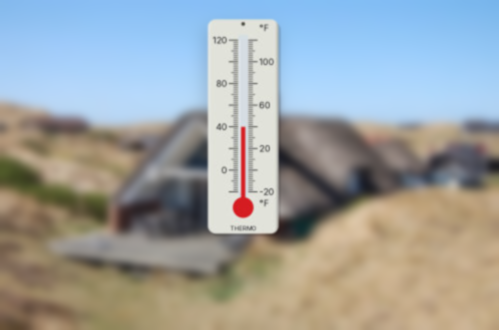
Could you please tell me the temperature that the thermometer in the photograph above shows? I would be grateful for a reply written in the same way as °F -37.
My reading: °F 40
